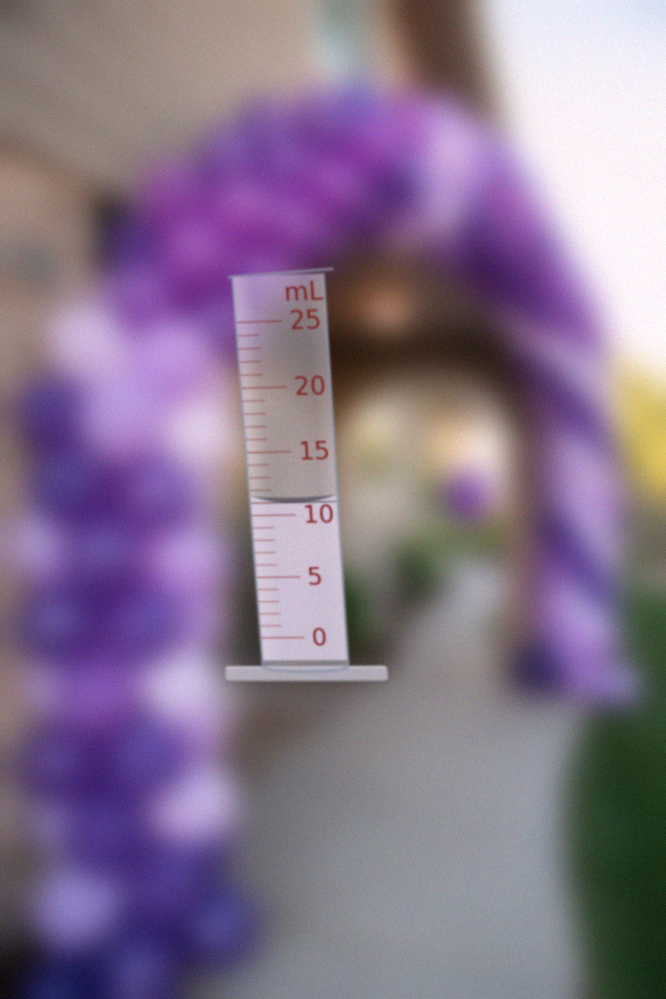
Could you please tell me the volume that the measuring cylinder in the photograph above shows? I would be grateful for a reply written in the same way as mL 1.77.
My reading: mL 11
